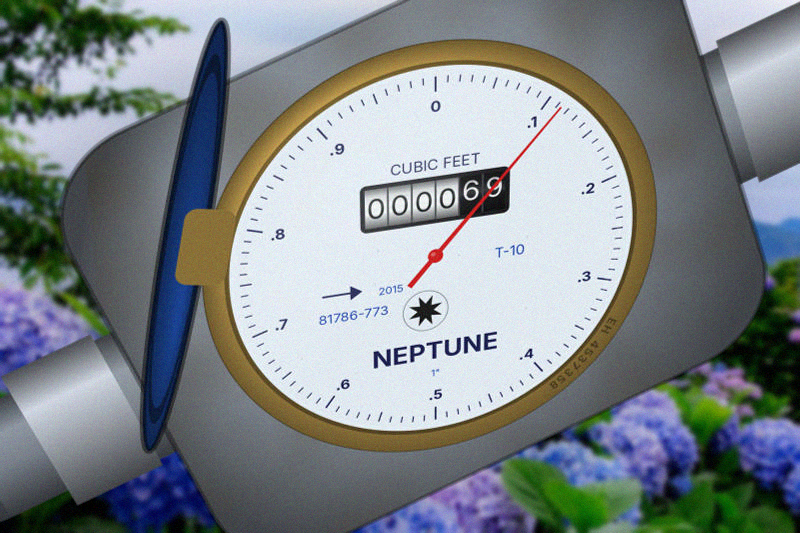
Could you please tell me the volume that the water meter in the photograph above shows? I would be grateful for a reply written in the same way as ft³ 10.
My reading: ft³ 69.11
